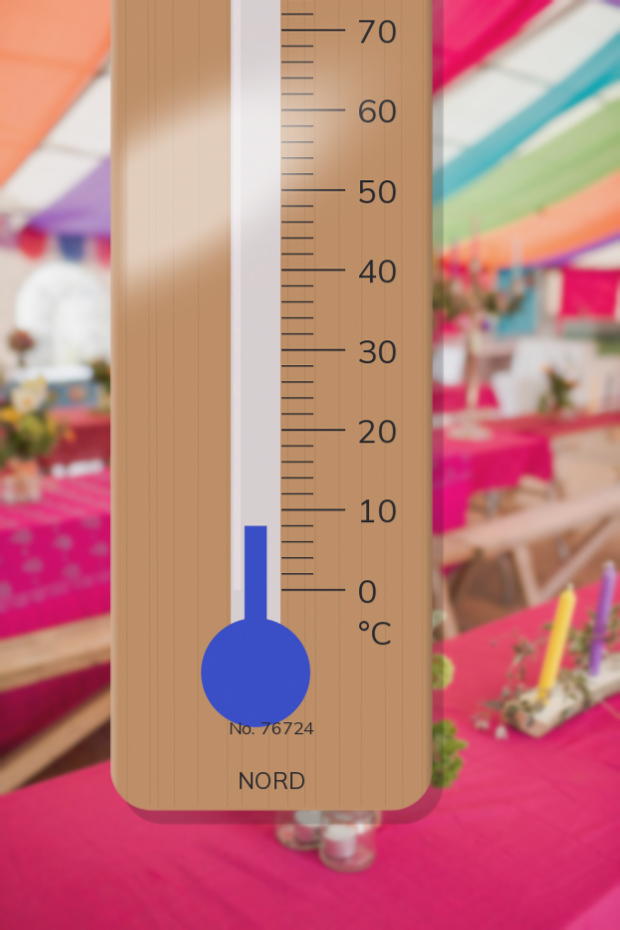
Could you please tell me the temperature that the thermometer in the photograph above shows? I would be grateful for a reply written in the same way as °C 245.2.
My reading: °C 8
